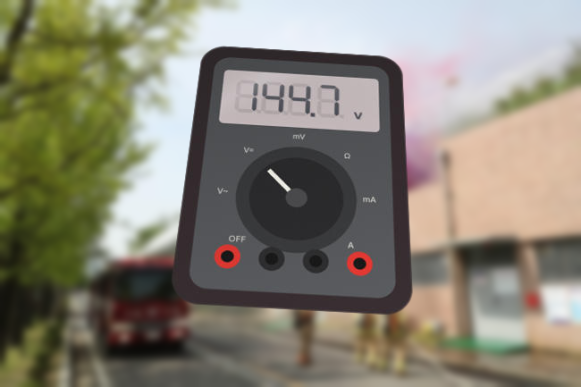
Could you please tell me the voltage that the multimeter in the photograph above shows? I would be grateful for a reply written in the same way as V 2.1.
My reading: V 144.7
